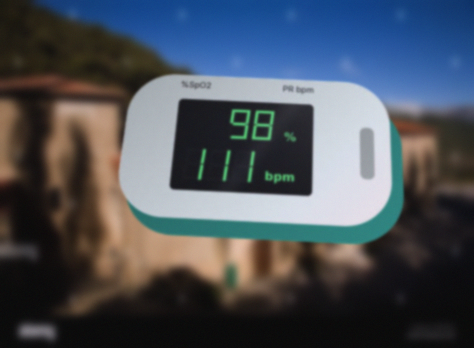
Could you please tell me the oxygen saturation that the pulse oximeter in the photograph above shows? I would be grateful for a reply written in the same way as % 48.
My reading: % 98
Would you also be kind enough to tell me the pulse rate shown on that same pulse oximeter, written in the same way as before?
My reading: bpm 111
